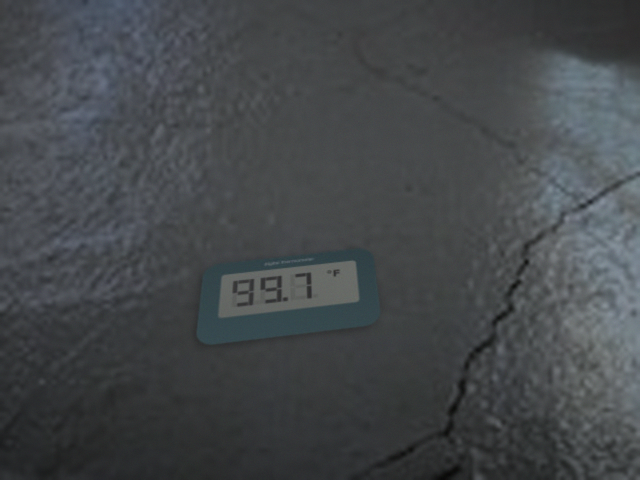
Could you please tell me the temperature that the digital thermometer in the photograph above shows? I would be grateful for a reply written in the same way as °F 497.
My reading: °F 99.7
